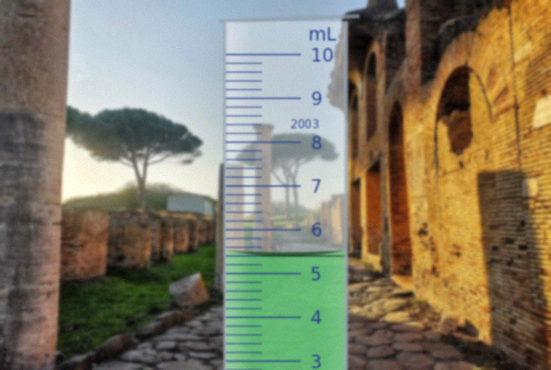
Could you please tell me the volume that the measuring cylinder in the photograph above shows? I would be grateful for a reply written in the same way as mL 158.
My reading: mL 5.4
